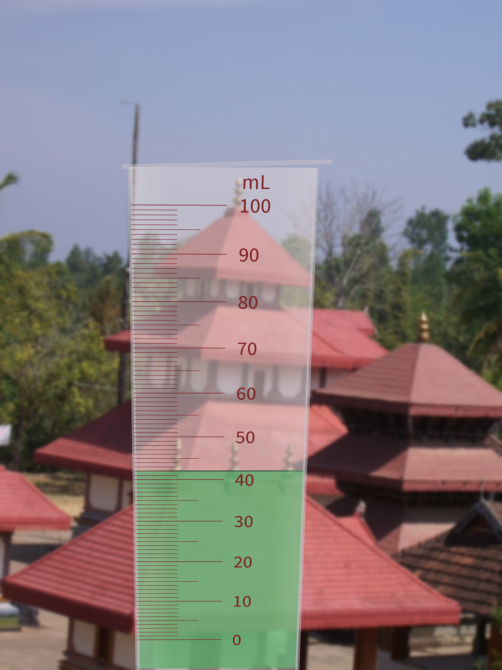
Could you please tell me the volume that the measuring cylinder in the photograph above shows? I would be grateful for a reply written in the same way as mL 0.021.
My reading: mL 42
